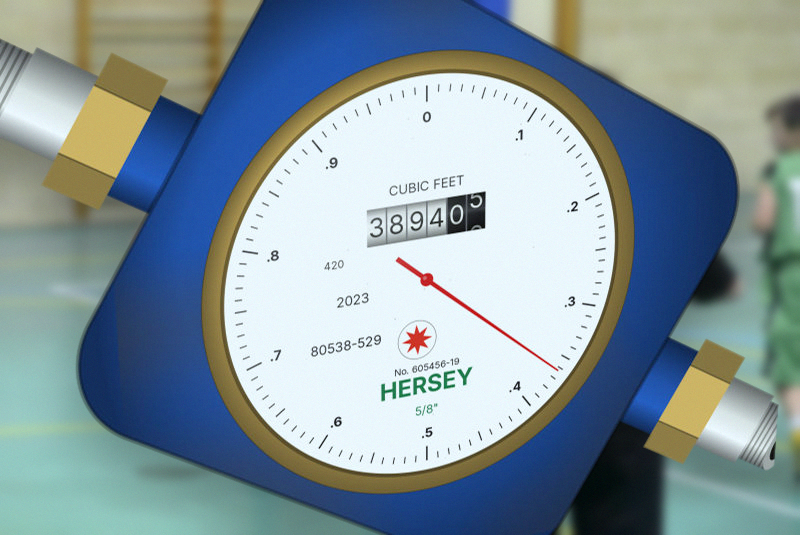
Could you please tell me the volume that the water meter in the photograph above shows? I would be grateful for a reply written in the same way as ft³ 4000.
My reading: ft³ 389405.36
